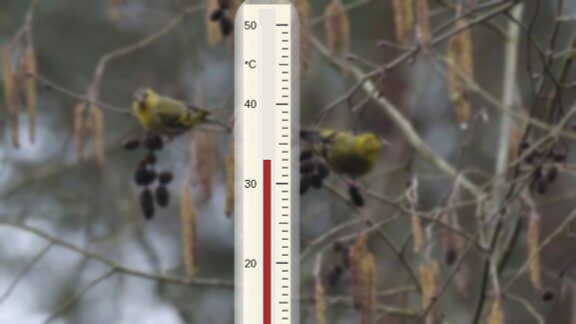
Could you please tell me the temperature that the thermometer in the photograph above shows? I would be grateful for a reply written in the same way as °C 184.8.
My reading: °C 33
